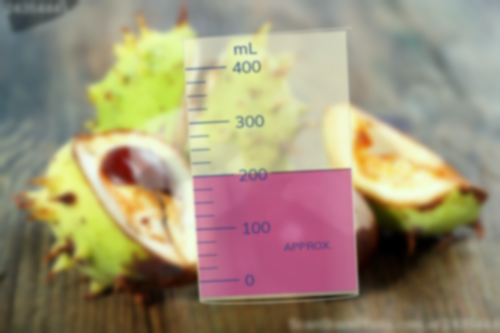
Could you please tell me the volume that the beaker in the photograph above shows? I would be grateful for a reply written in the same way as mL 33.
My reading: mL 200
